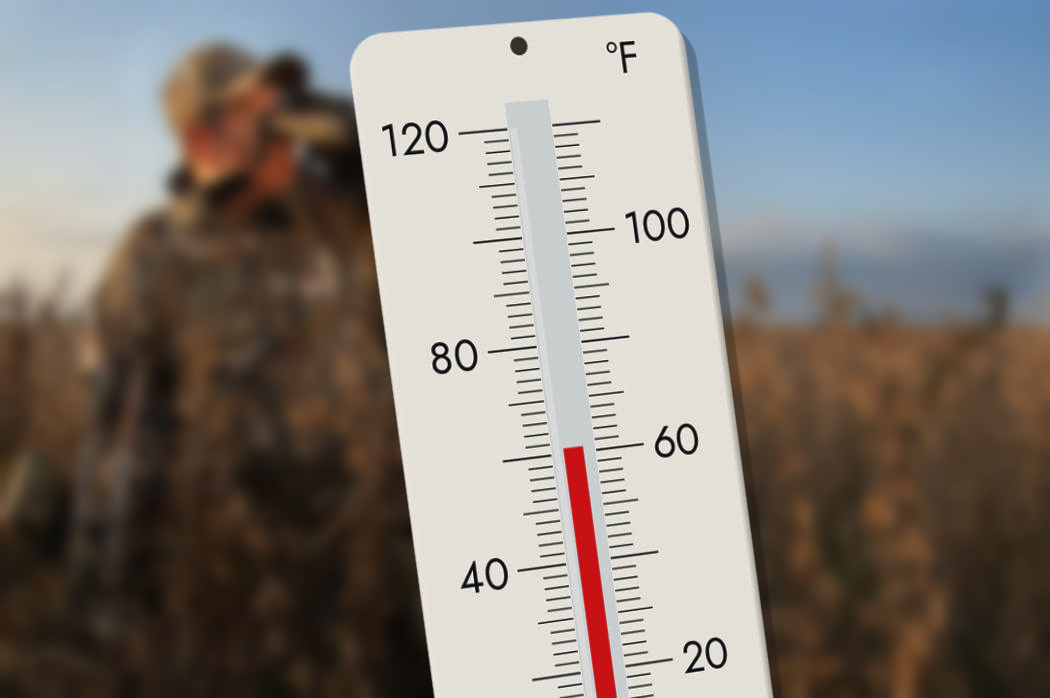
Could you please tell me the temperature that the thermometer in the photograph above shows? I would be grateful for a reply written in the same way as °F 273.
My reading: °F 61
